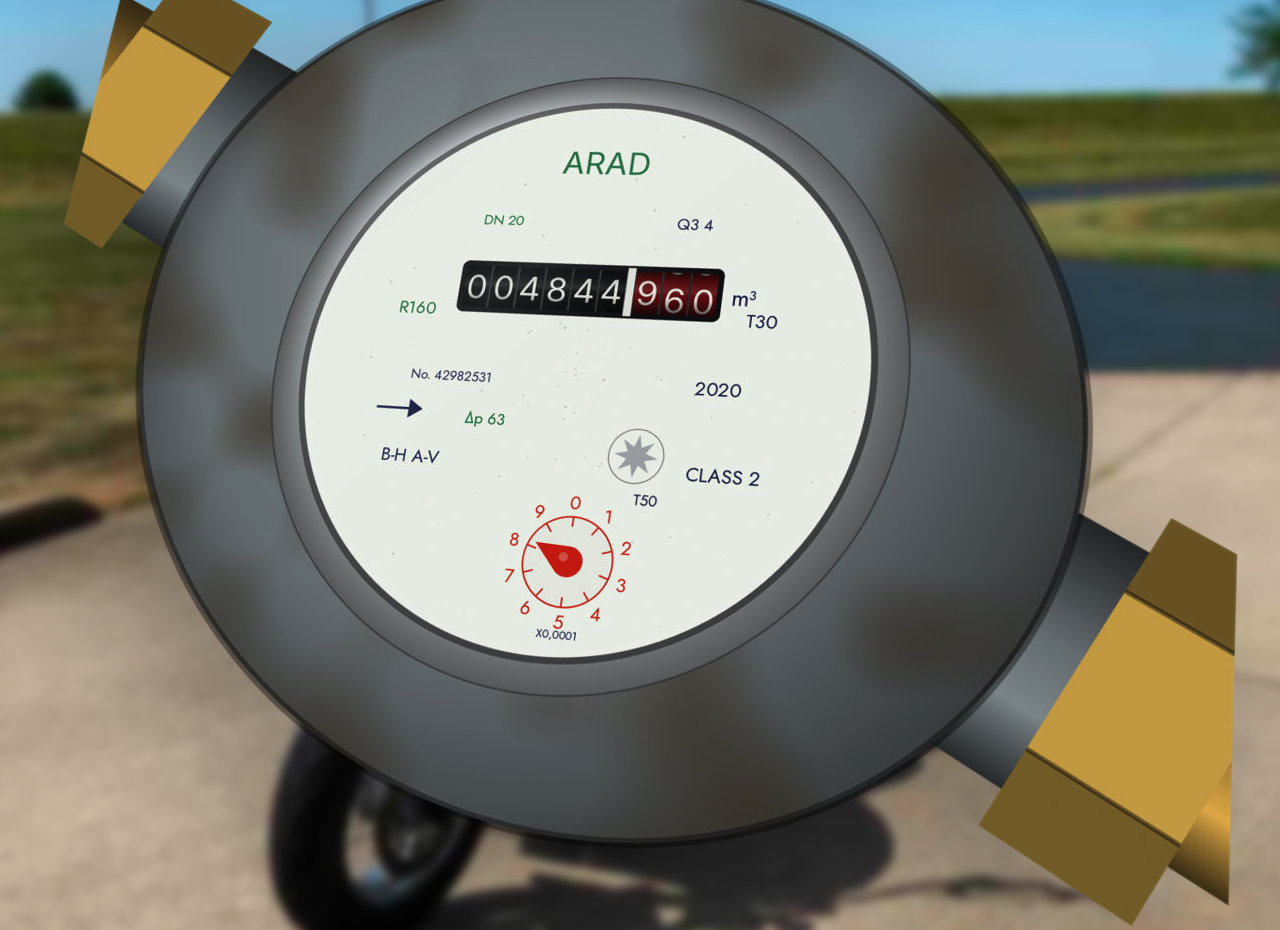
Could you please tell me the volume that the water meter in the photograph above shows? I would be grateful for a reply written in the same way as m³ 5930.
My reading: m³ 4844.9598
